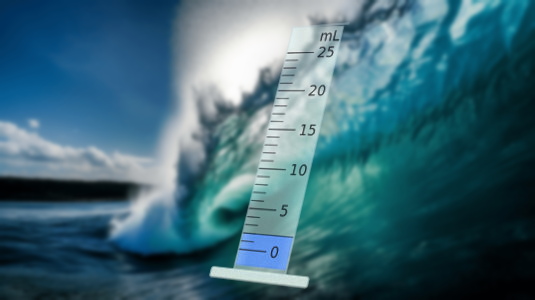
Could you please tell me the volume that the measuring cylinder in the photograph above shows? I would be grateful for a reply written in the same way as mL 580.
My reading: mL 2
